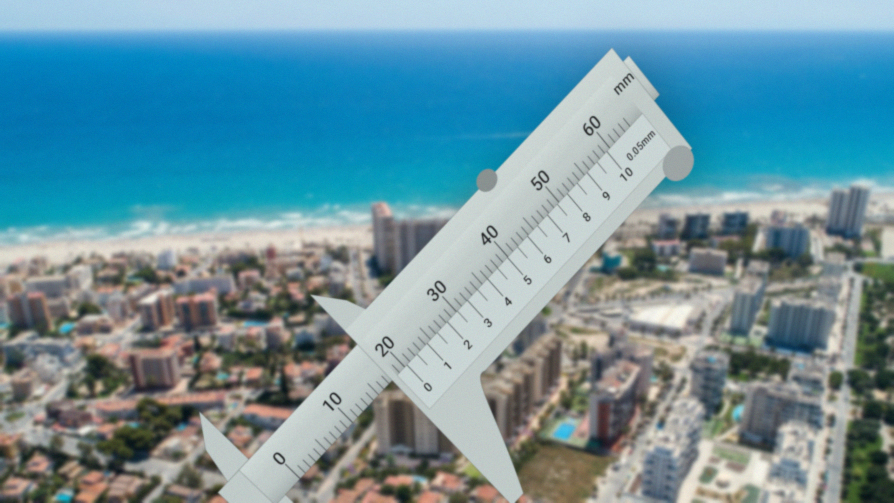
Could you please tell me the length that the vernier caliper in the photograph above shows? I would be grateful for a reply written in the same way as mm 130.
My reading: mm 20.4
